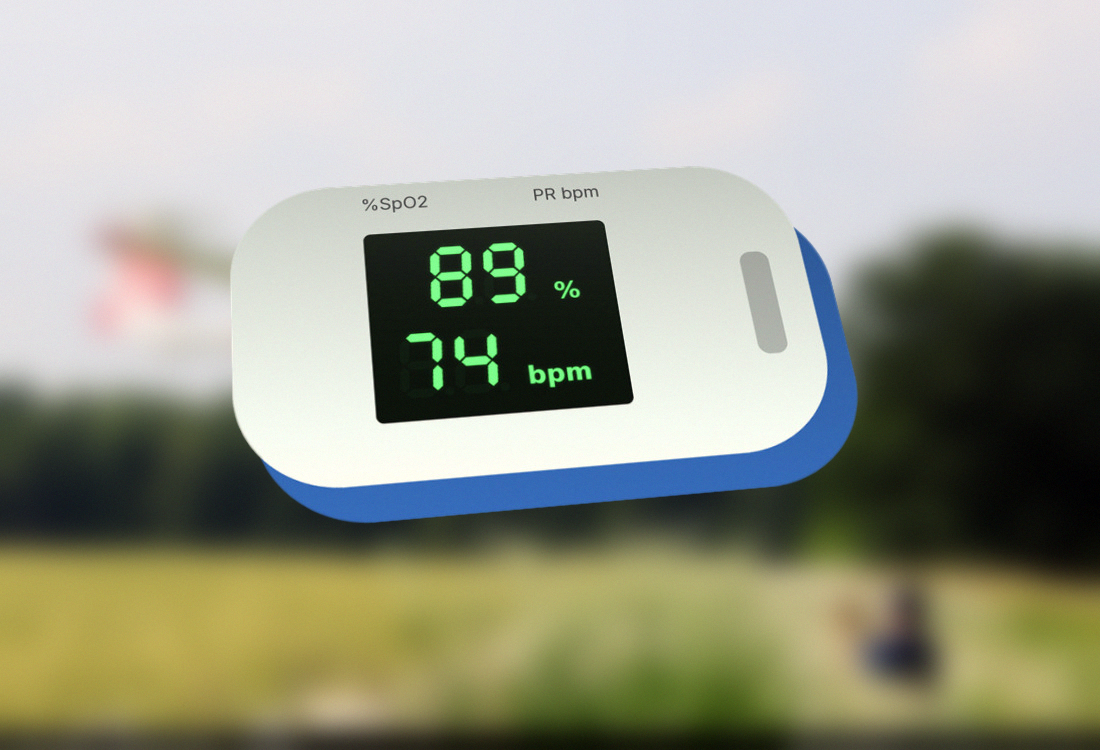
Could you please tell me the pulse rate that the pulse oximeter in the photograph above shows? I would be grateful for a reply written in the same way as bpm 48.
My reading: bpm 74
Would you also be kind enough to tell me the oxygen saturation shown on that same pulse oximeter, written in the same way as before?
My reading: % 89
